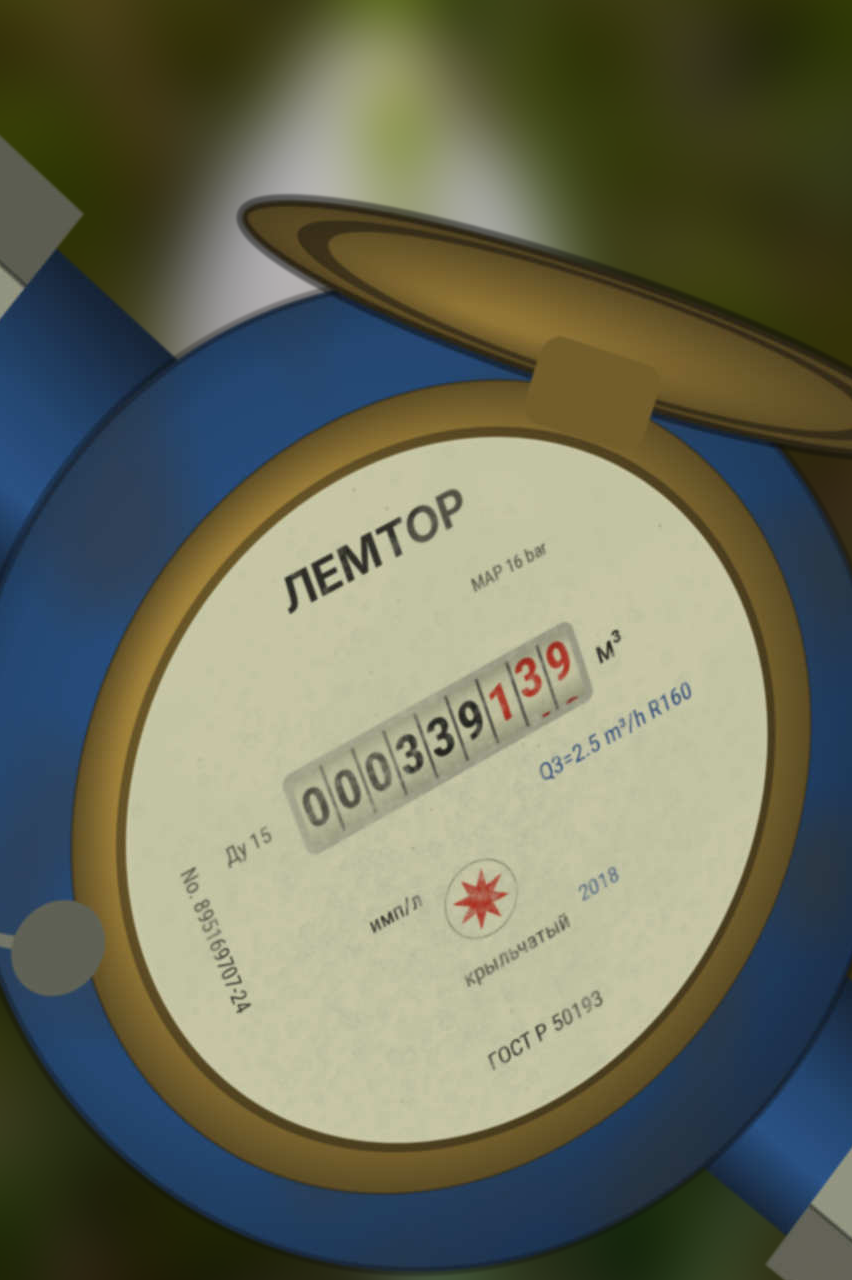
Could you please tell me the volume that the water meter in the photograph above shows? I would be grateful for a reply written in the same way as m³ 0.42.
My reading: m³ 339.139
